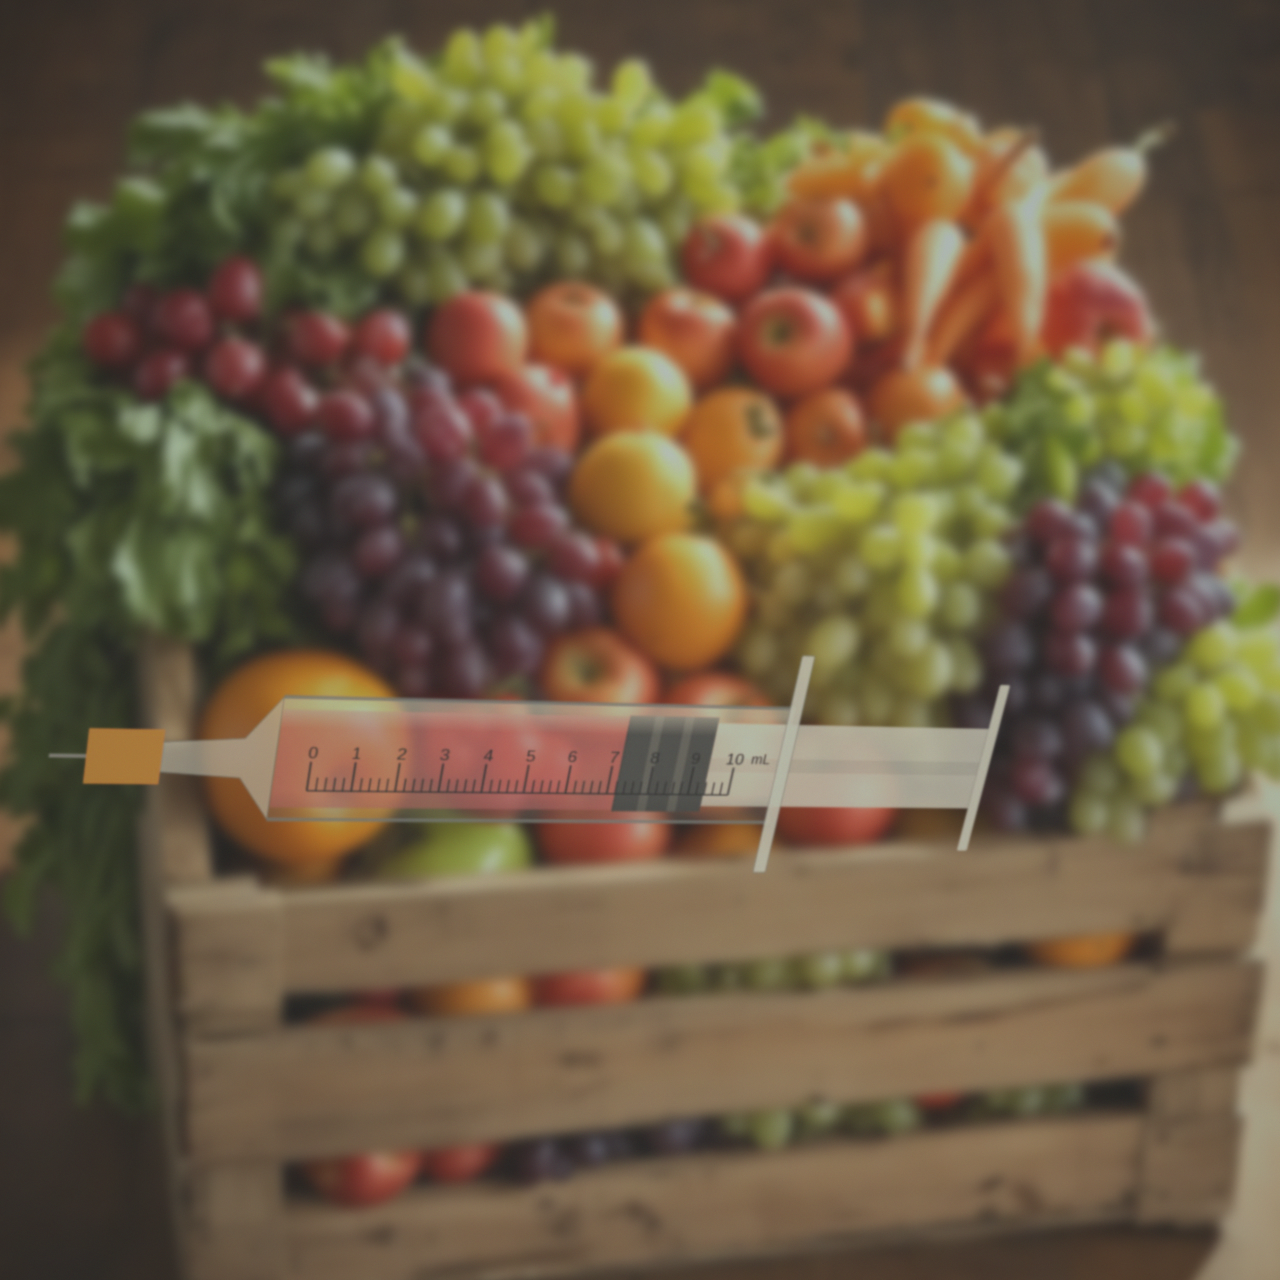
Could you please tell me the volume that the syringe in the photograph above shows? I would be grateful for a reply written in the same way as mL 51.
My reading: mL 7.2
